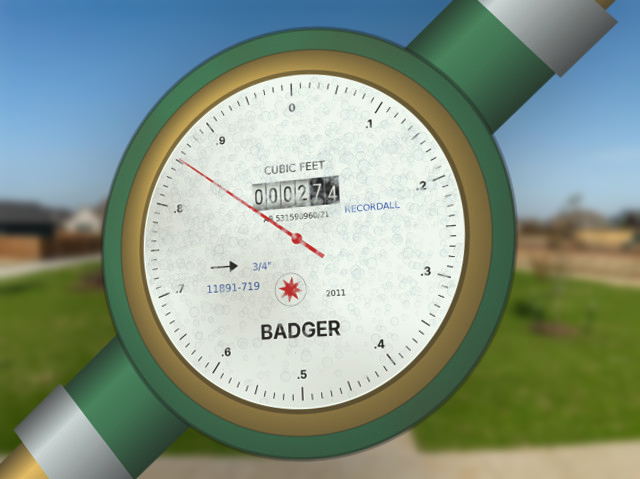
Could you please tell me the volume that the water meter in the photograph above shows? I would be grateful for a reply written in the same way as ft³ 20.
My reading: ft³ 273.85
